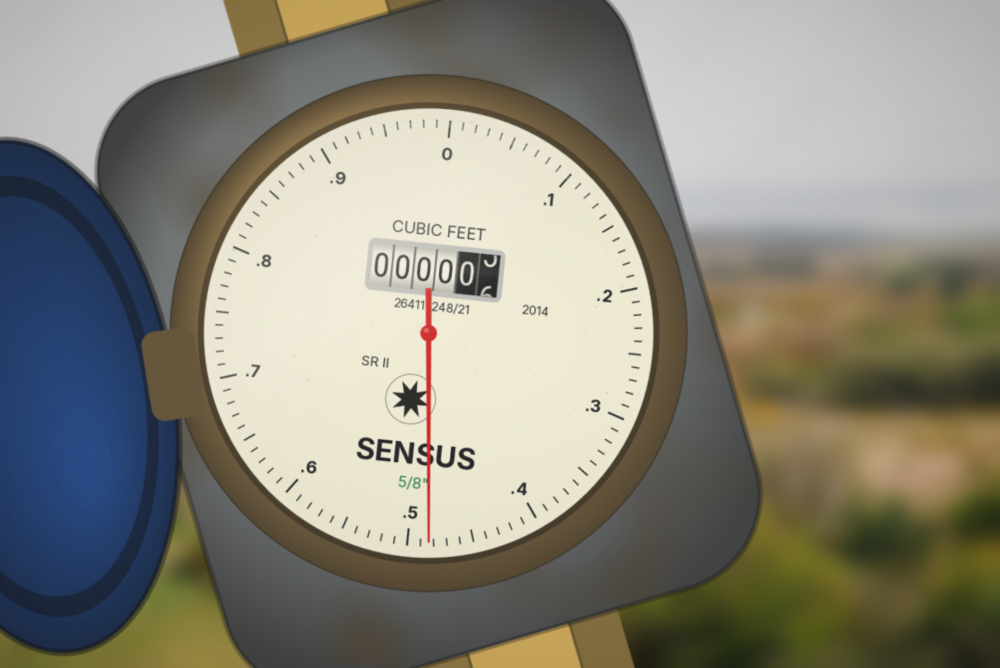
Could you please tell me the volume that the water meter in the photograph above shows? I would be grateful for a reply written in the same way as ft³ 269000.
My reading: ft³ 5.48
